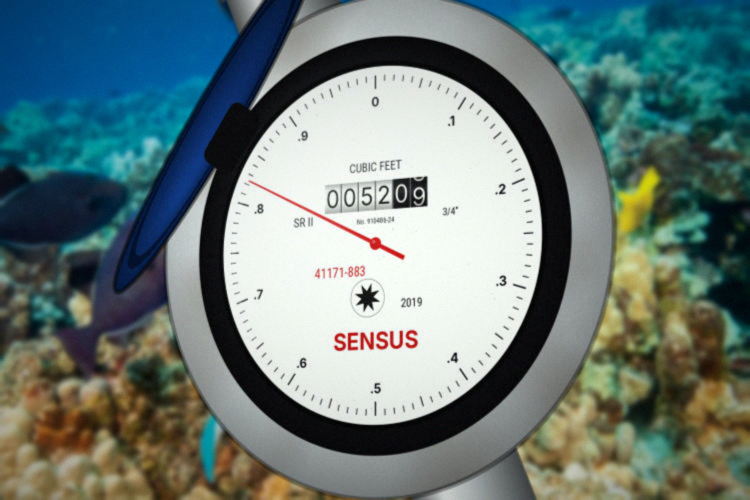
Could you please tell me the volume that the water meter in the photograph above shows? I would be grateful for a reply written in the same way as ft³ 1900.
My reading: ft³ 5208.82
